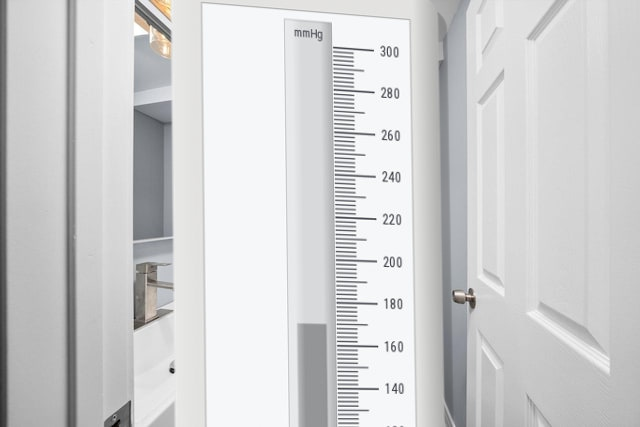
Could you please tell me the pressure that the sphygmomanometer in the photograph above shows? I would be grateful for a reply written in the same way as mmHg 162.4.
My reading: mmHg 170
